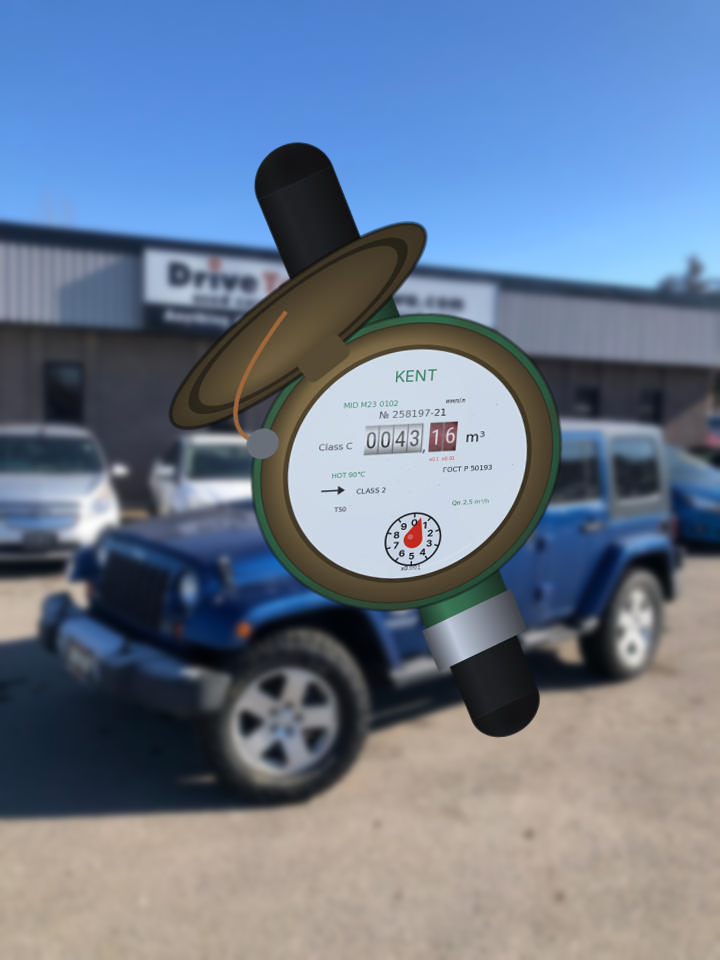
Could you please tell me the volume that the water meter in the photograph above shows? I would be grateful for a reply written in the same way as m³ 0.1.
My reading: m³ 43.160
